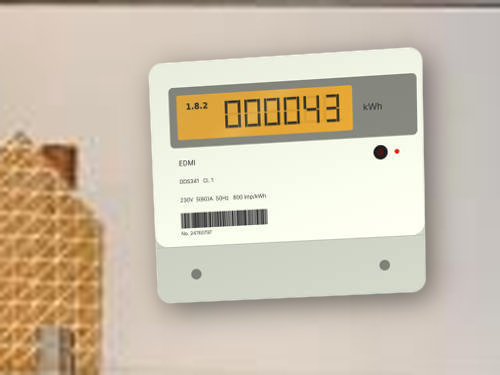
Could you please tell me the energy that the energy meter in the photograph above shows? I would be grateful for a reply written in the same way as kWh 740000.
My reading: kWh 43
